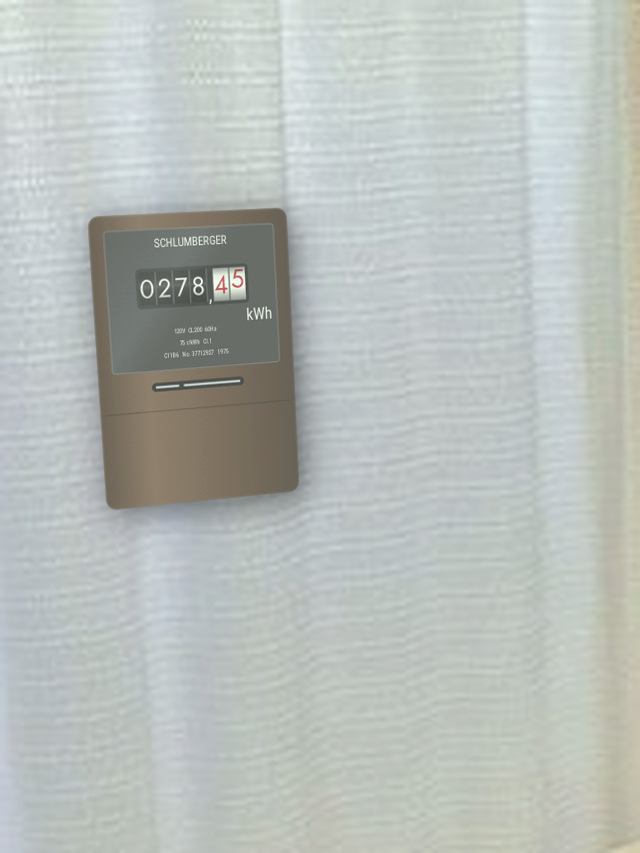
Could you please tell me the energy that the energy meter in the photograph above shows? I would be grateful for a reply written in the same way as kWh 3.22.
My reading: kWh 278.45
